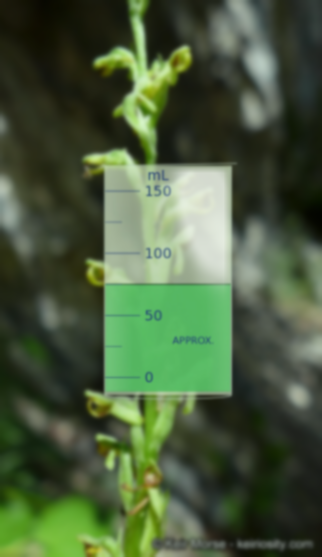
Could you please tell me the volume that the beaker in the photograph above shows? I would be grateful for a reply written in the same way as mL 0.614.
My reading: mL 75
